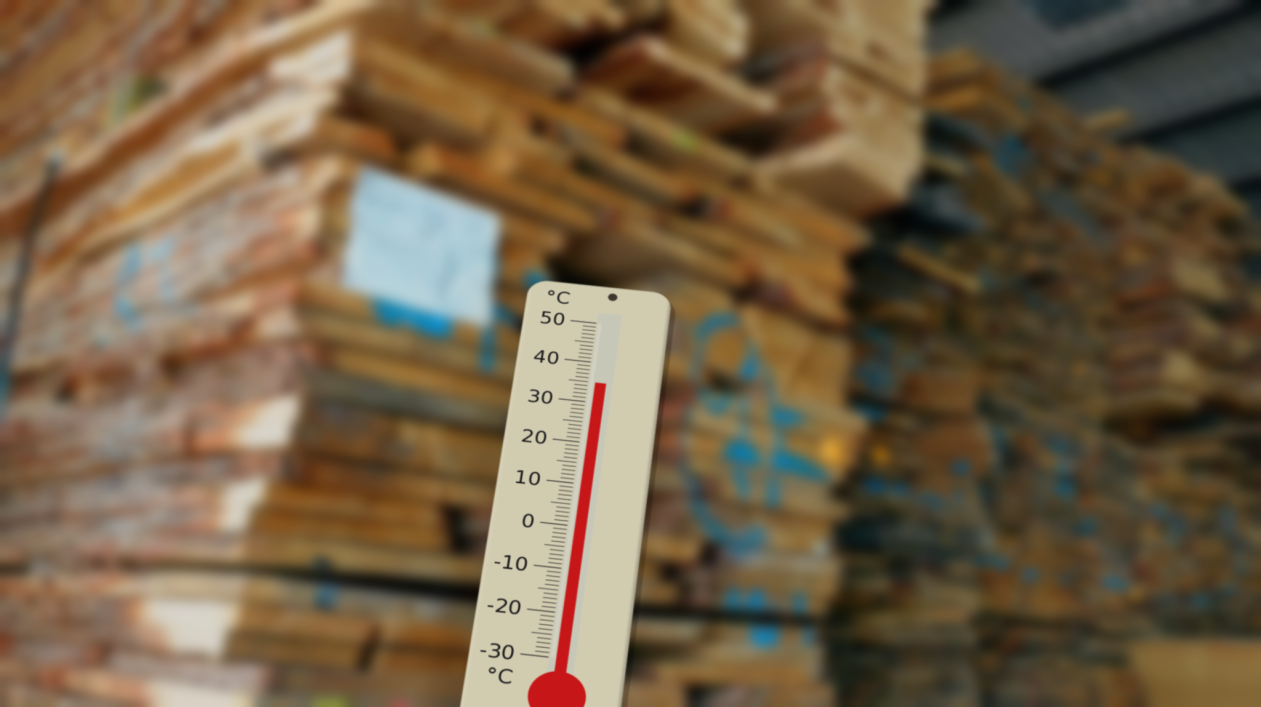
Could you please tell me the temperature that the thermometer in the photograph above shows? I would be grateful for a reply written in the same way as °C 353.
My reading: °C 35
